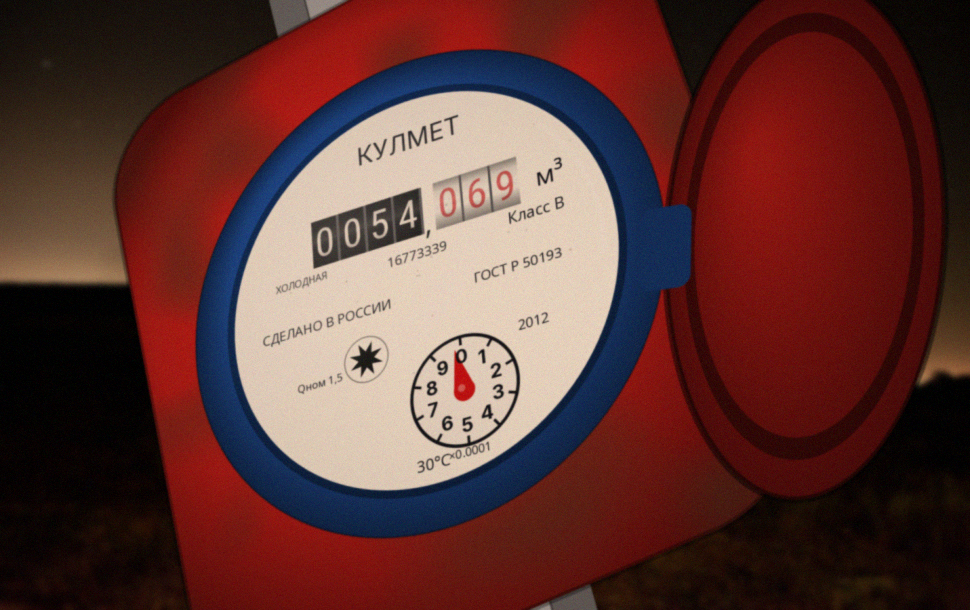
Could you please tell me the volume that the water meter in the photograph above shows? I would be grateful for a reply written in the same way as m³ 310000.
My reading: m³ 54.0689
